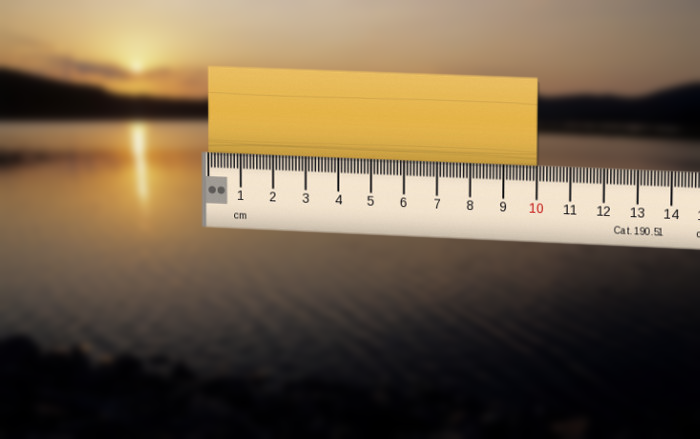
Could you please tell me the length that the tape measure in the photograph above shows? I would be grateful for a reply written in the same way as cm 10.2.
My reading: cm 10
